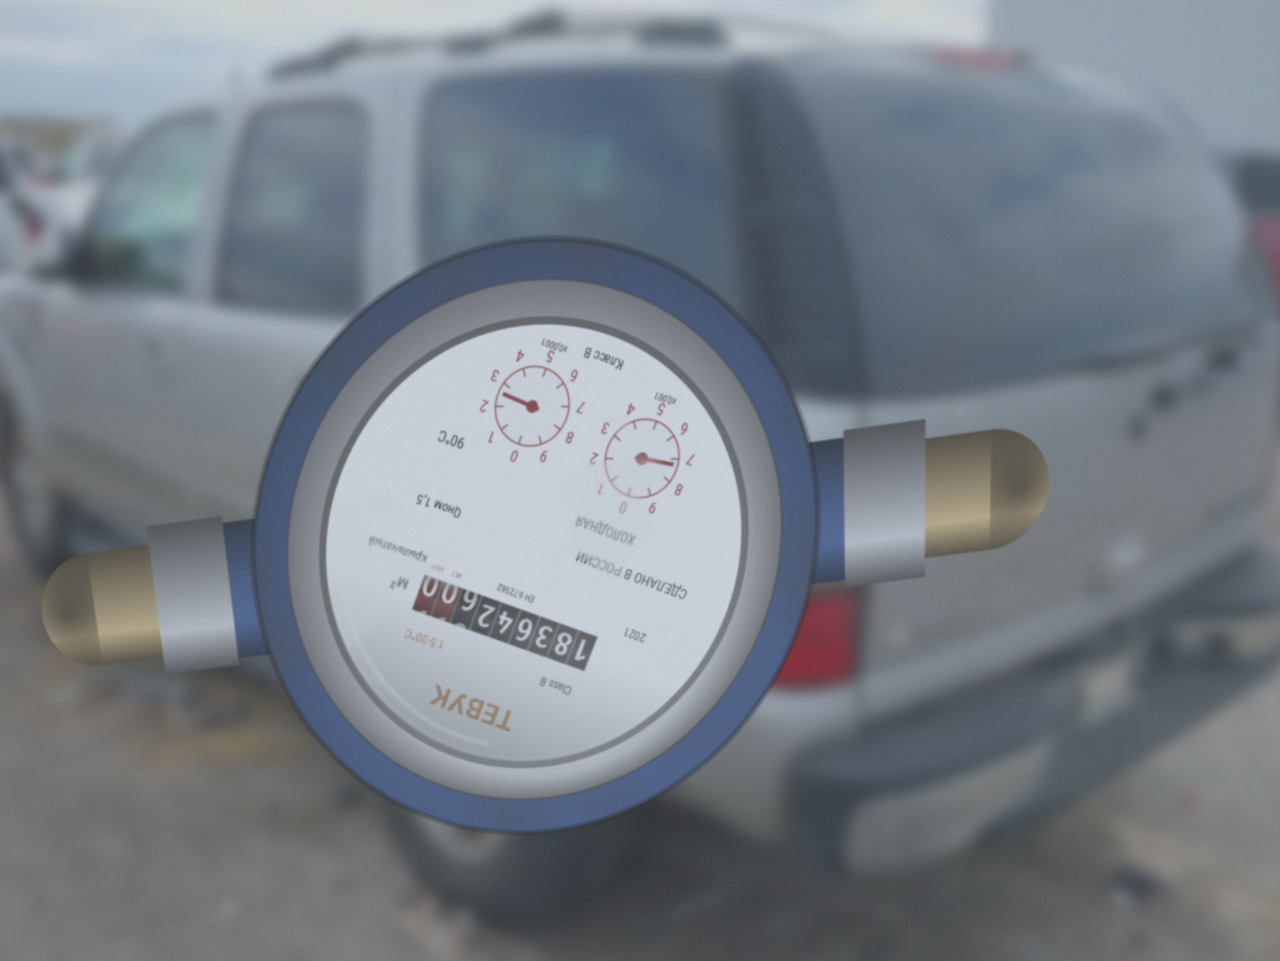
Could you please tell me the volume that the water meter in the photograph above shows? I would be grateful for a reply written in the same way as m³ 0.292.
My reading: m³ 1836425.9972
